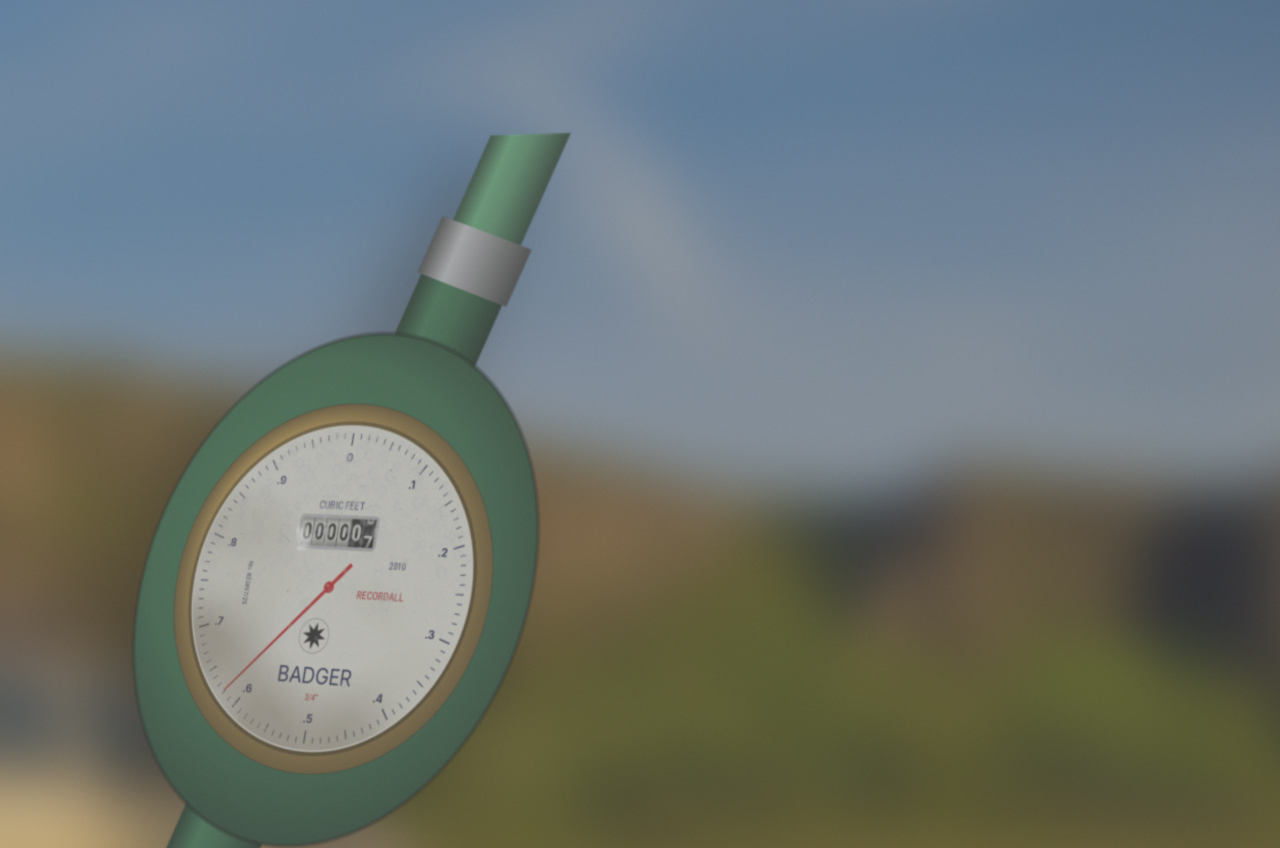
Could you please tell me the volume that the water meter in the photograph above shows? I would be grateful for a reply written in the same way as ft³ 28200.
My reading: ft³ 6.62
